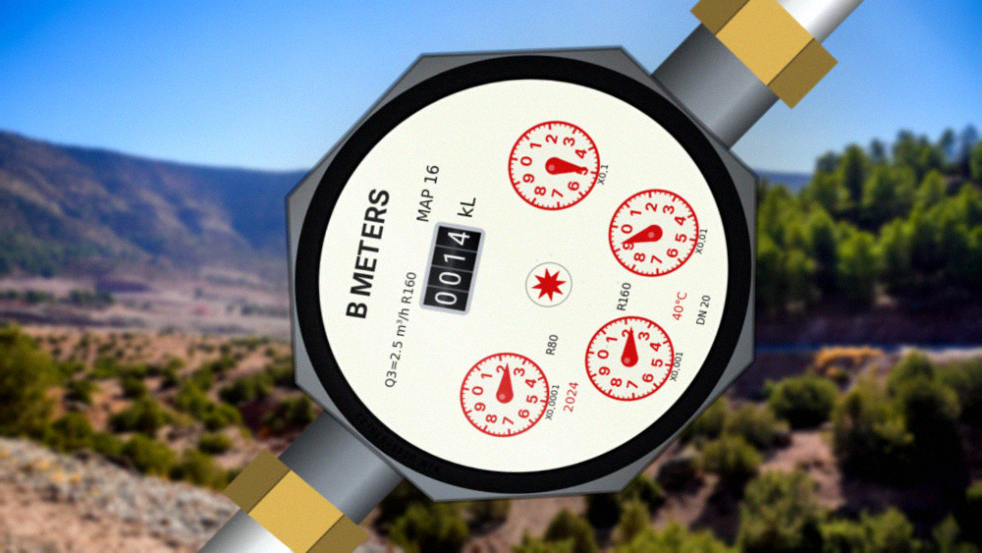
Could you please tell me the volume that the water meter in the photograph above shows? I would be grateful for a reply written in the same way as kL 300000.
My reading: kL 14.4922
